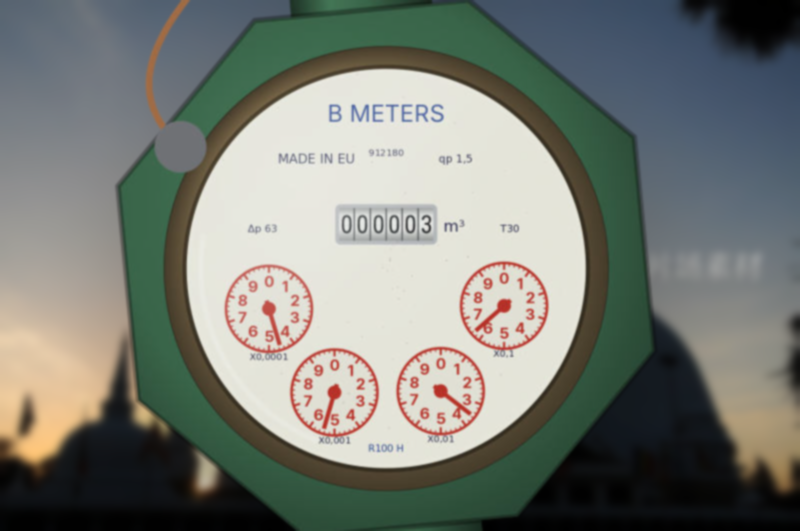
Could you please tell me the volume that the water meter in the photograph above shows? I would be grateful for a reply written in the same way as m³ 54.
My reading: m³ 3.6354
